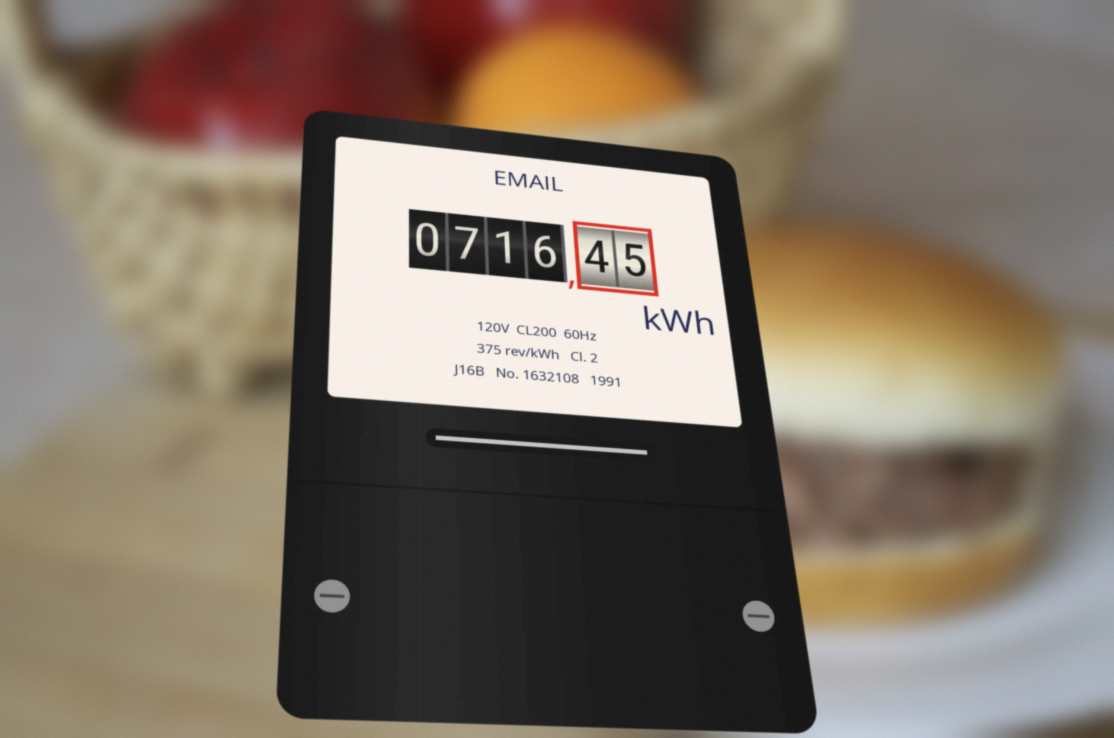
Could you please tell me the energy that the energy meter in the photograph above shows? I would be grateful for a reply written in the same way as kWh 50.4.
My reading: kWh 716.45
